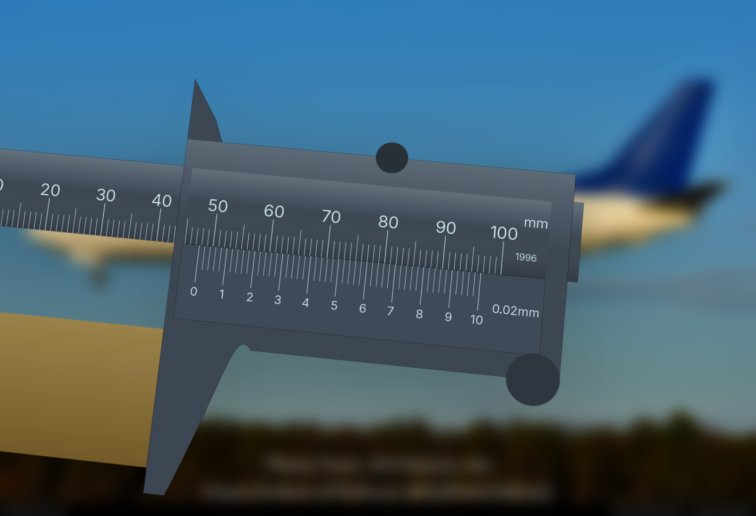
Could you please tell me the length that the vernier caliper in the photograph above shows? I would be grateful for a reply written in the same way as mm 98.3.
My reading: mm 47.6
